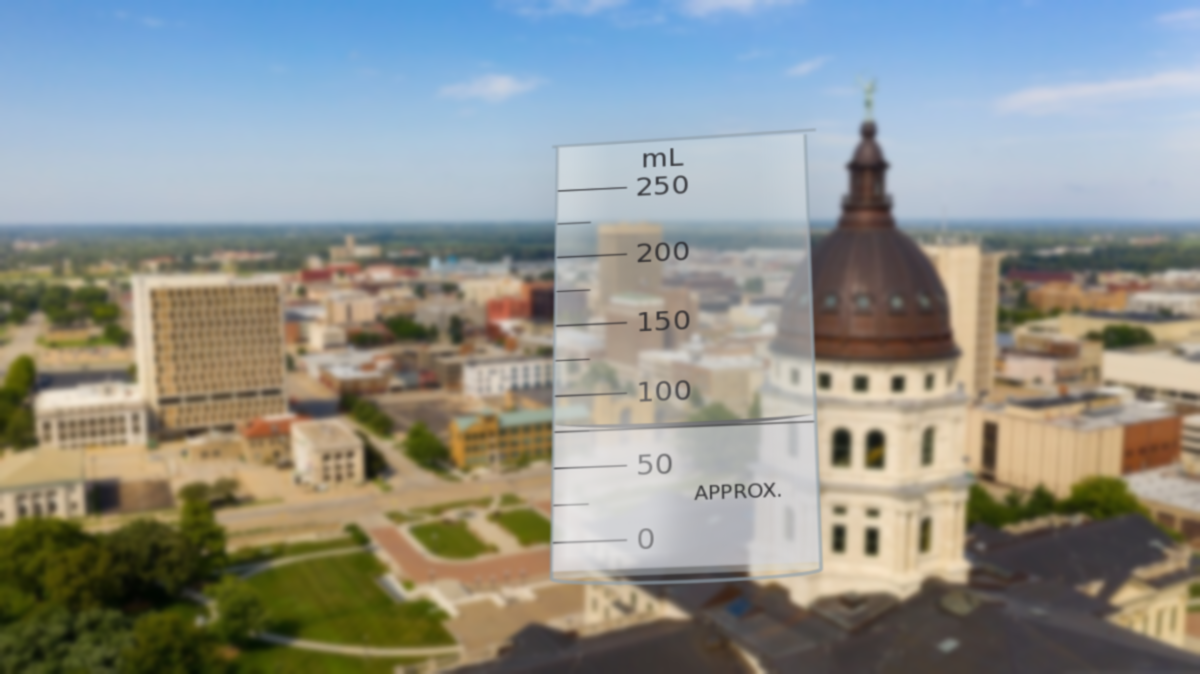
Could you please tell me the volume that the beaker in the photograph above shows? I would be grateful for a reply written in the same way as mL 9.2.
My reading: mL 75
